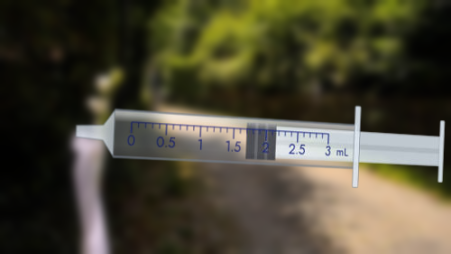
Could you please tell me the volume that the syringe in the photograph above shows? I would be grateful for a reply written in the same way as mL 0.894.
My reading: mL 1.7
